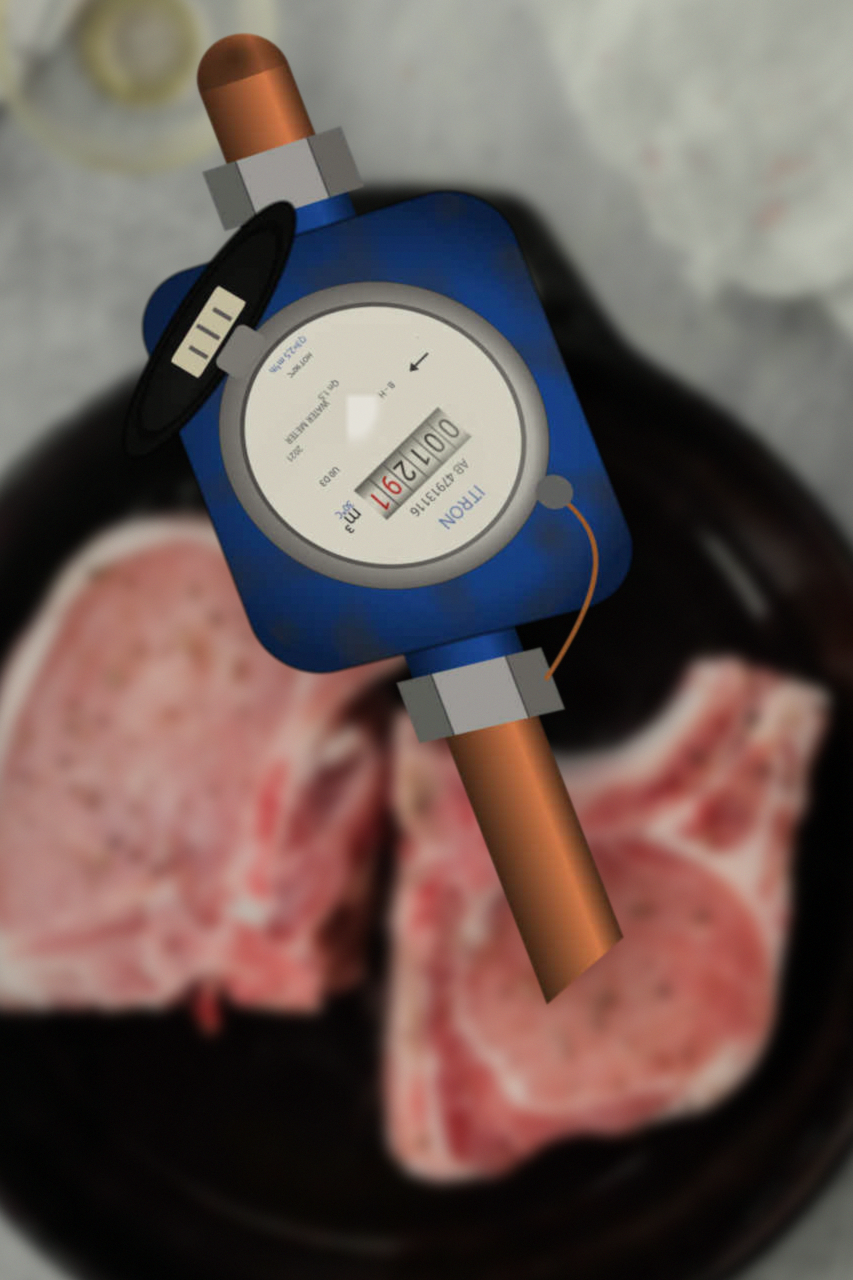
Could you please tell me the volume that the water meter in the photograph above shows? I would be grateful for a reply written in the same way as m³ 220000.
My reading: m³ 12.91
